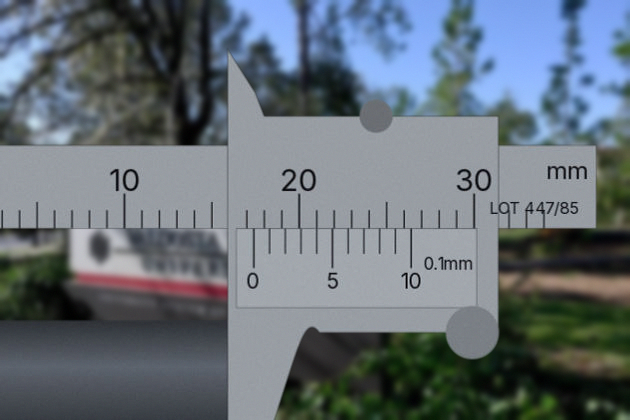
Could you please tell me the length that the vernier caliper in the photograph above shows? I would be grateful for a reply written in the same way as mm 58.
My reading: mm 17.4
